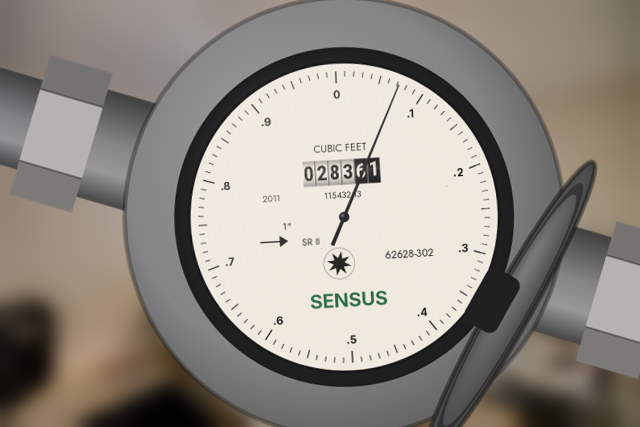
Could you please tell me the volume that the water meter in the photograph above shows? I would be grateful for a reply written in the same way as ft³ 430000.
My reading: ft³ 28361.07
